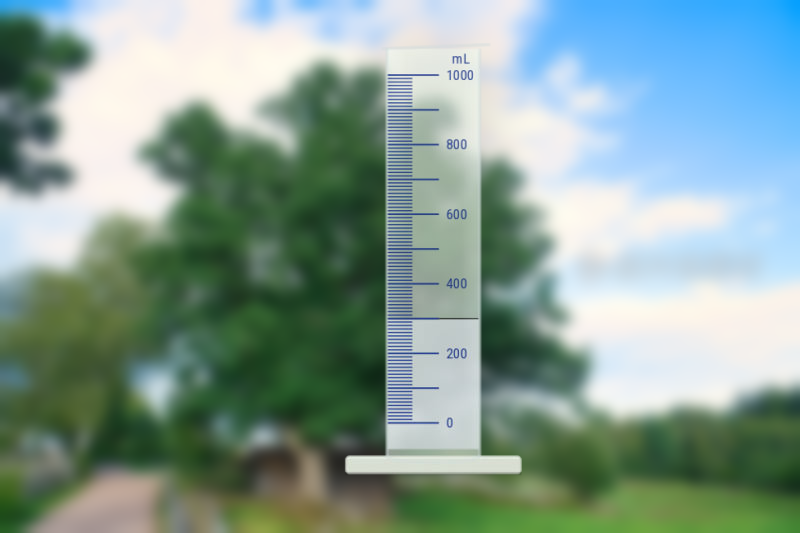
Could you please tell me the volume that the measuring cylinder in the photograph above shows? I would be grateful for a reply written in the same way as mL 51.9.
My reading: mL 300
